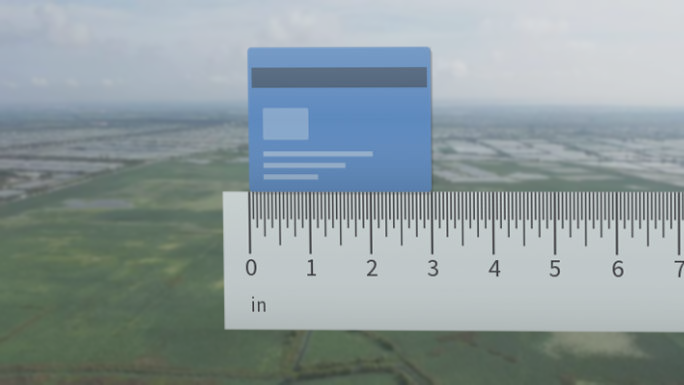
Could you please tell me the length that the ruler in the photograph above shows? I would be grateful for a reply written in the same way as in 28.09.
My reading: in 3
